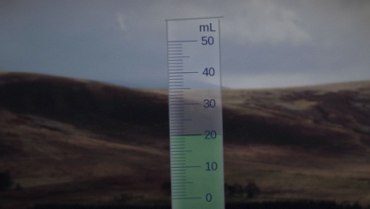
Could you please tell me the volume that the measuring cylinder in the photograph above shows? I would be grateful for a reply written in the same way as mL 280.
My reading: mL 20
